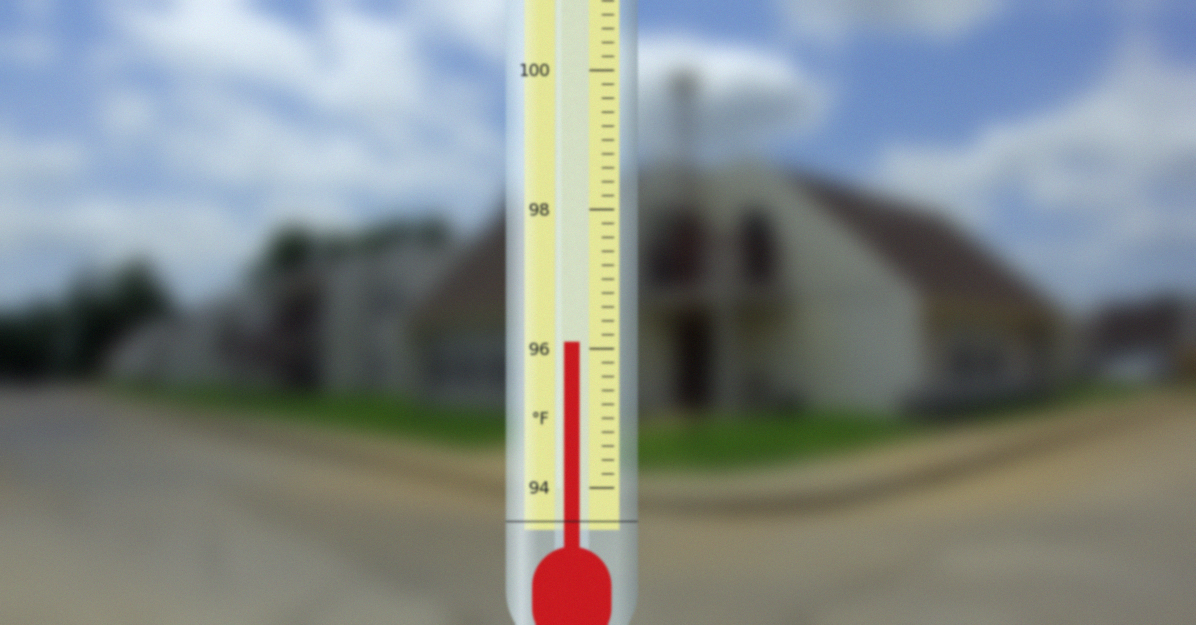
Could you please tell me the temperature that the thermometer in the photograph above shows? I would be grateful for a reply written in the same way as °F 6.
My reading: °F 96.1
